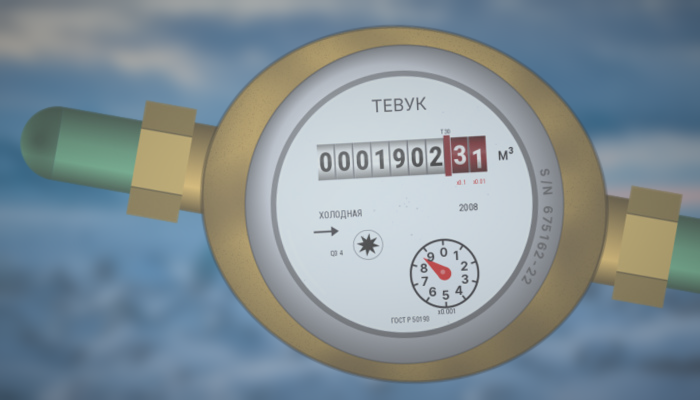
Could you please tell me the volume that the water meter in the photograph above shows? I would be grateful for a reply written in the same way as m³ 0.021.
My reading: m³ 1902.308
